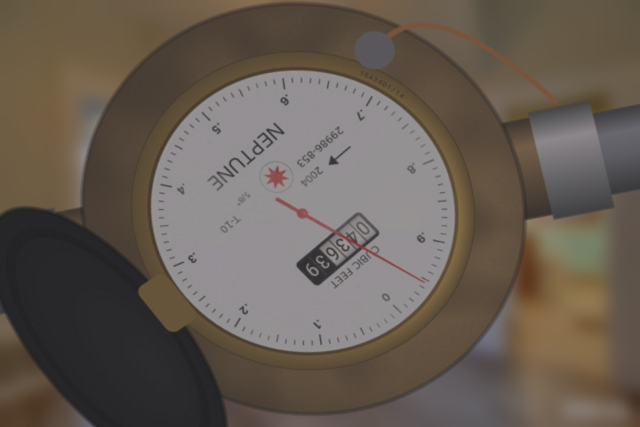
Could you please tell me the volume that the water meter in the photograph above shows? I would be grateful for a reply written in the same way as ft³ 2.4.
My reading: ft³ 43638.95
